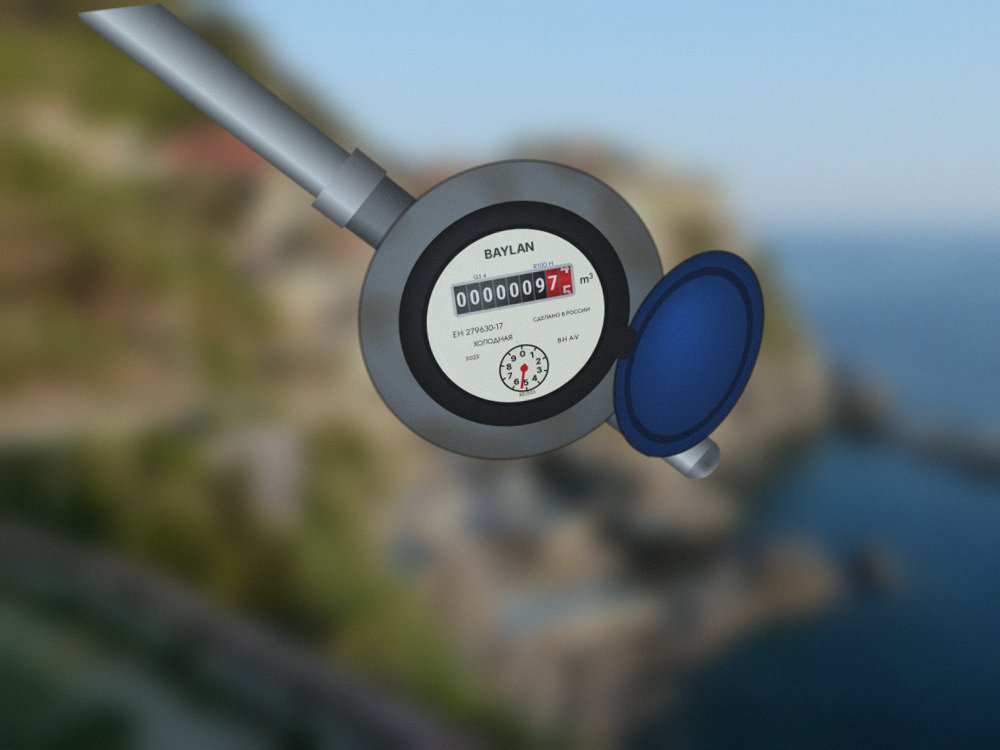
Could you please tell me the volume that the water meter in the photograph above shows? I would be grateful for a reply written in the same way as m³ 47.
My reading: m³ 9.745
